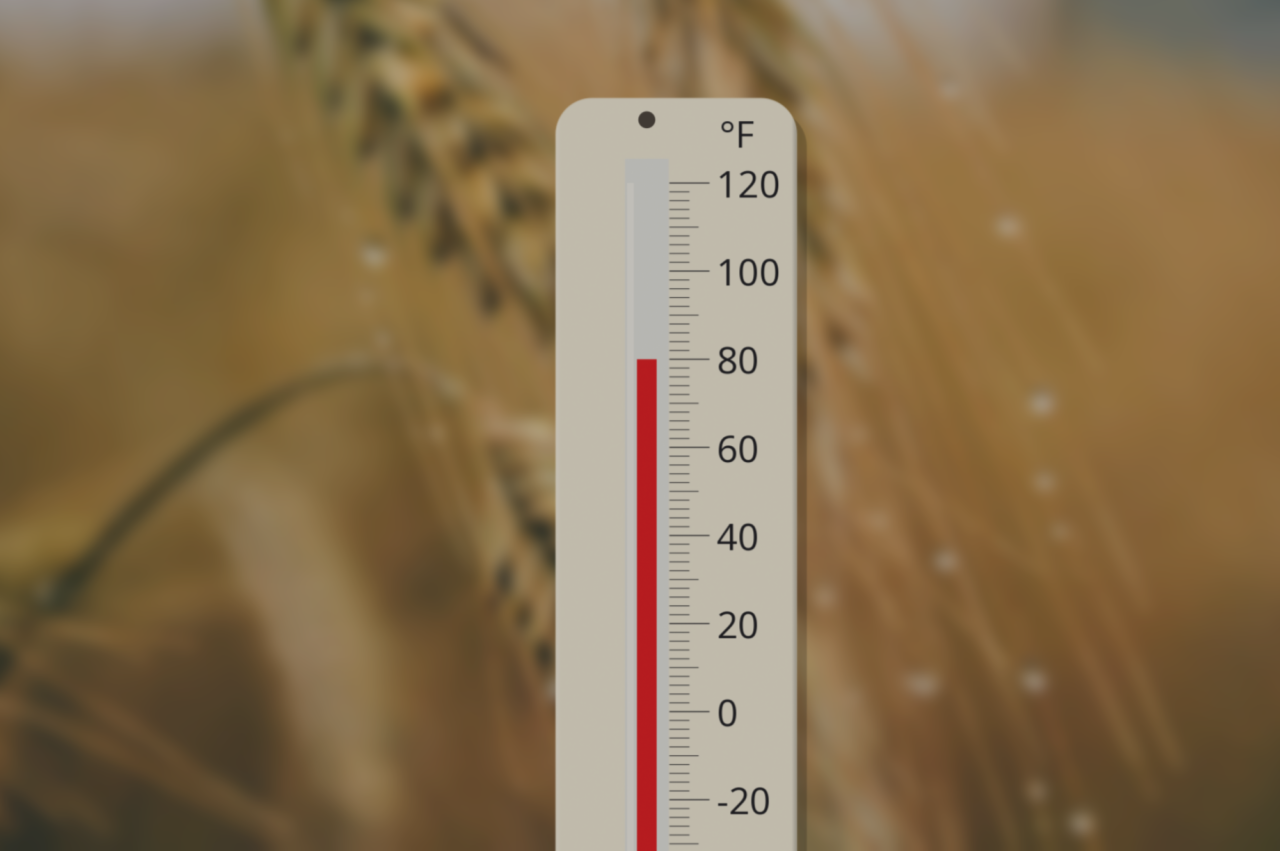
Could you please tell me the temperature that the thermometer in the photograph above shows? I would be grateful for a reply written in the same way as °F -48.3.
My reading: °F 80
